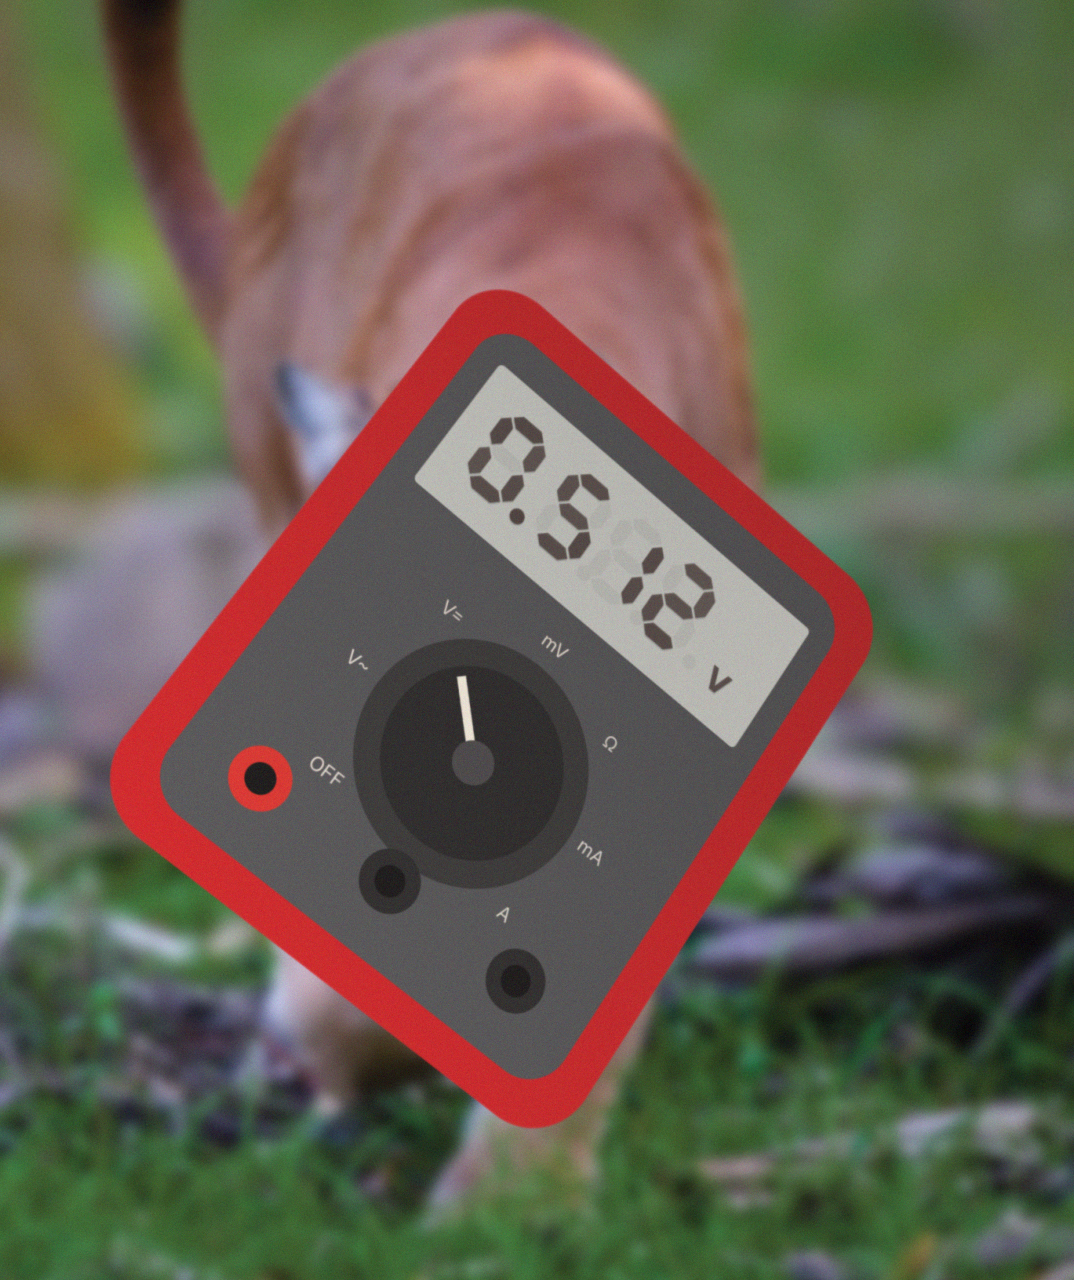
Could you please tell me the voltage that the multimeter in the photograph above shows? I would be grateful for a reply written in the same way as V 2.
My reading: V 0.512
